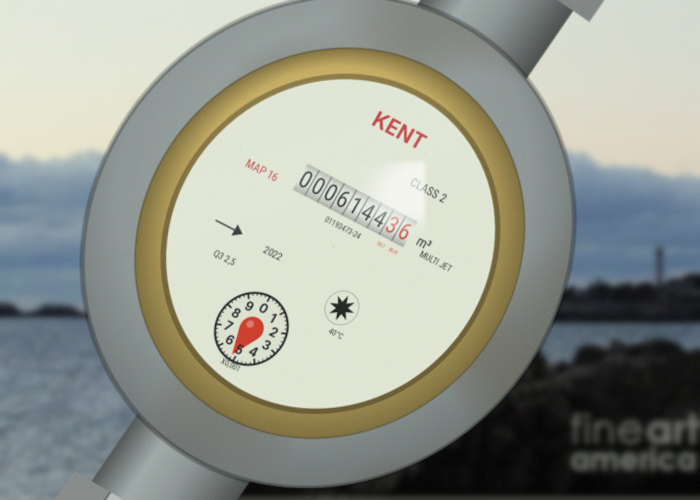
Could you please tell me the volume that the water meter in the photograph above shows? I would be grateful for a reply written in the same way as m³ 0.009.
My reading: m³ 6144.365
